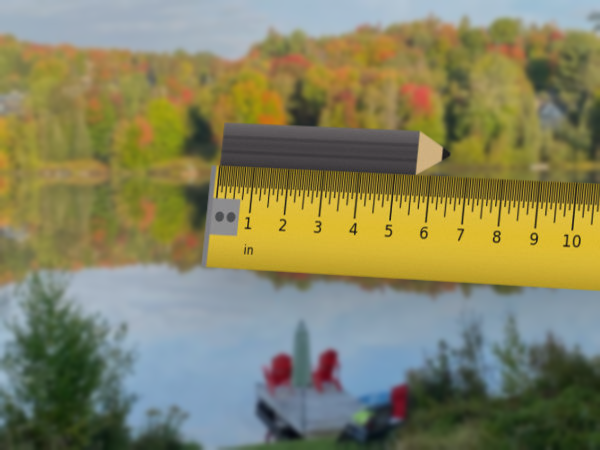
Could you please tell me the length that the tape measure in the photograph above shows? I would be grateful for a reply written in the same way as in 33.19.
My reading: in 6.5
